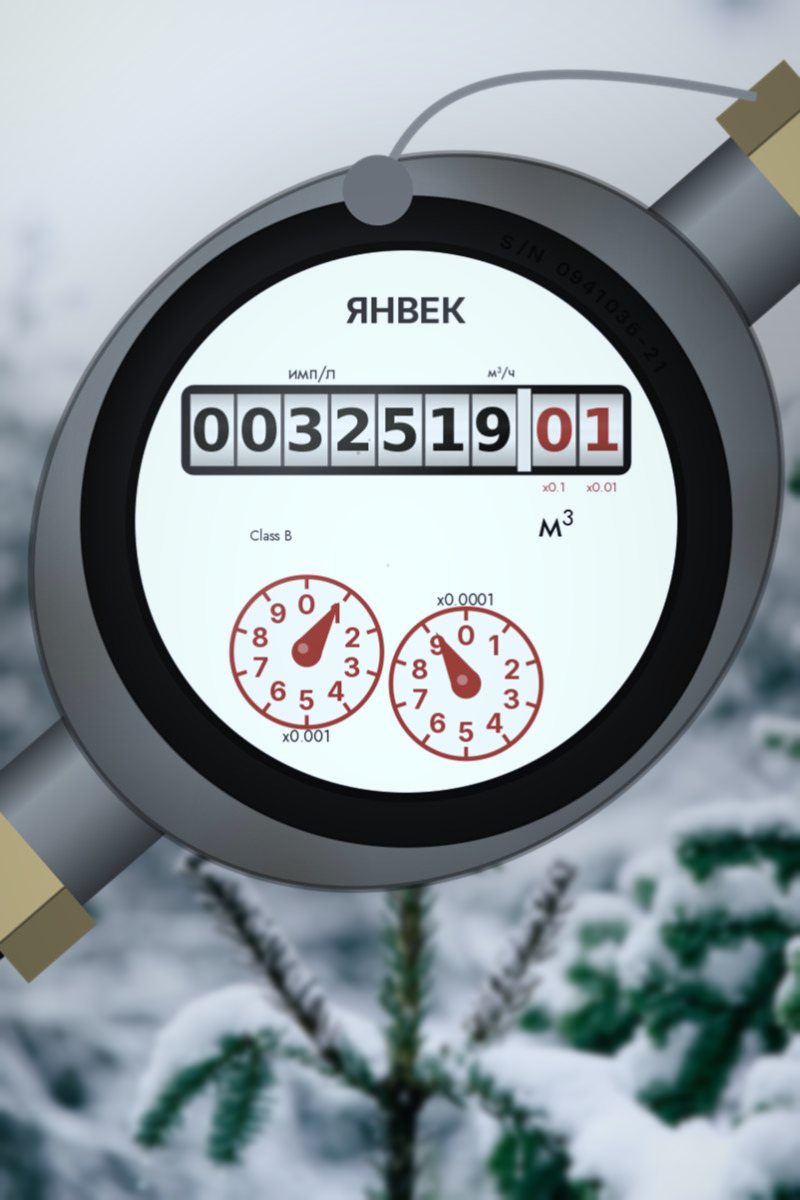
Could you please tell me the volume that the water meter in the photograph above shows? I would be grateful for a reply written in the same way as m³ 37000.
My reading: m³ 32519.0109
